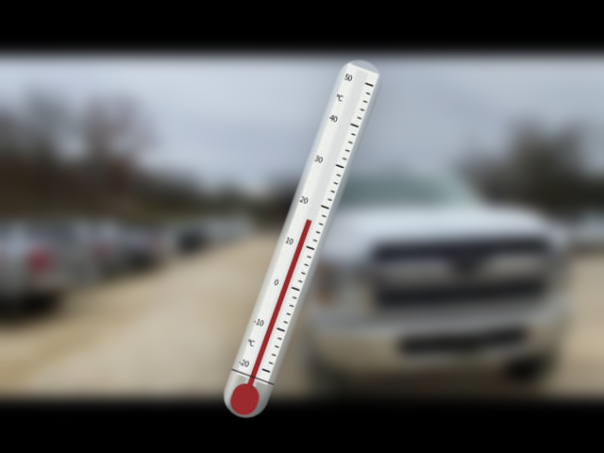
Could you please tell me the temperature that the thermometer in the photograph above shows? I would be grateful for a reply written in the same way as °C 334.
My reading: °C 16
